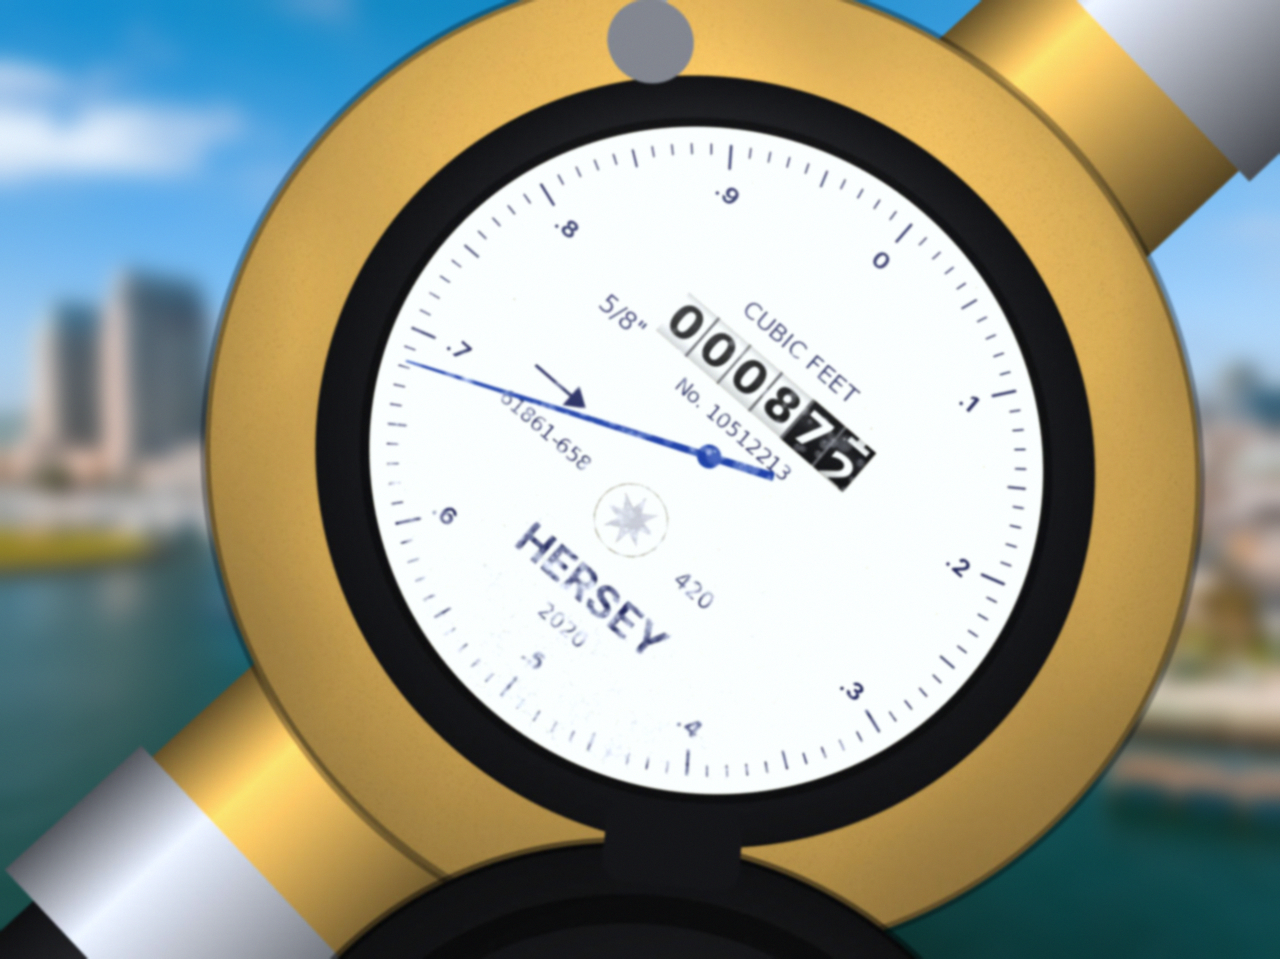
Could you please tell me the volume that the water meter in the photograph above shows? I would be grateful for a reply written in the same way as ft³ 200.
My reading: ft³ 871.68
